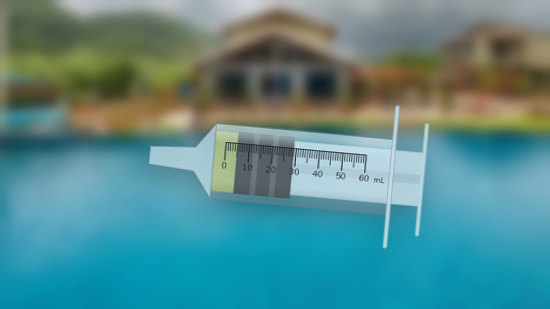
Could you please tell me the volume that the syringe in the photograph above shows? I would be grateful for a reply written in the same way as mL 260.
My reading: mL 5
